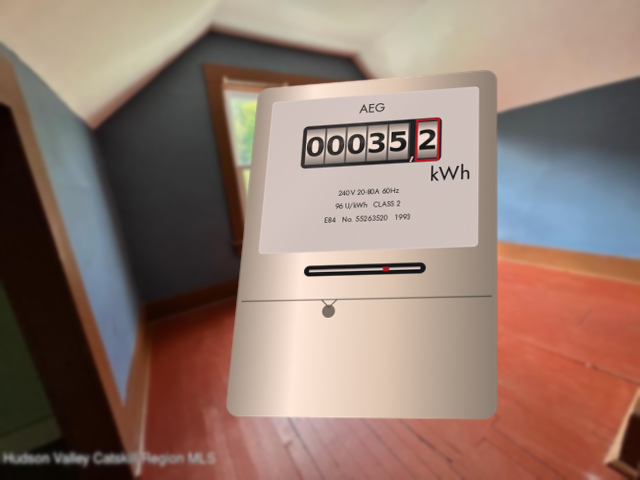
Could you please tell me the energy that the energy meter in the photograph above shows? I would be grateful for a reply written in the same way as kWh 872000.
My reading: kWh 35.2
